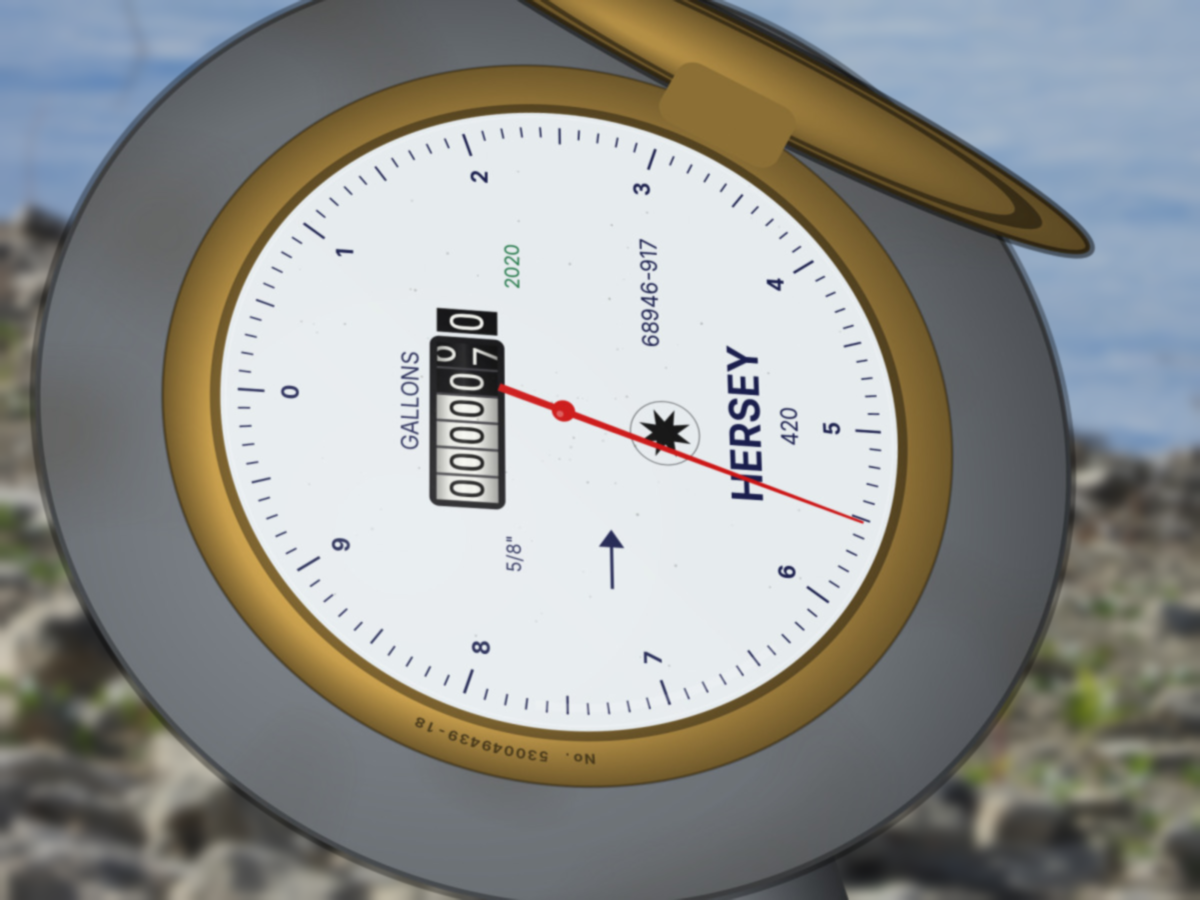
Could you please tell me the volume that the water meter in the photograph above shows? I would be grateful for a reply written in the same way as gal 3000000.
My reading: gal 65.5
